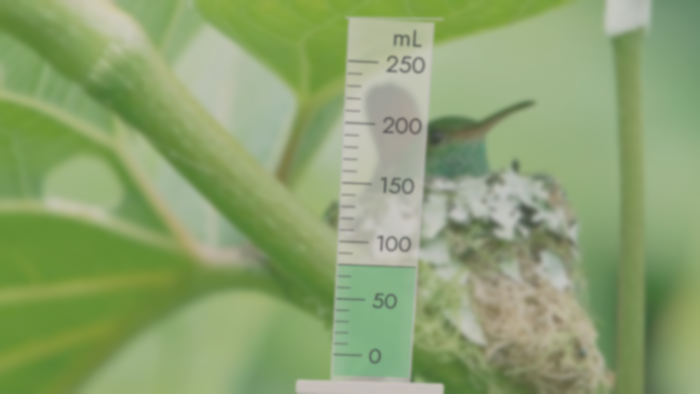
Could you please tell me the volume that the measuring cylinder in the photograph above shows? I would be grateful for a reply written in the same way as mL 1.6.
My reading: mL 80
